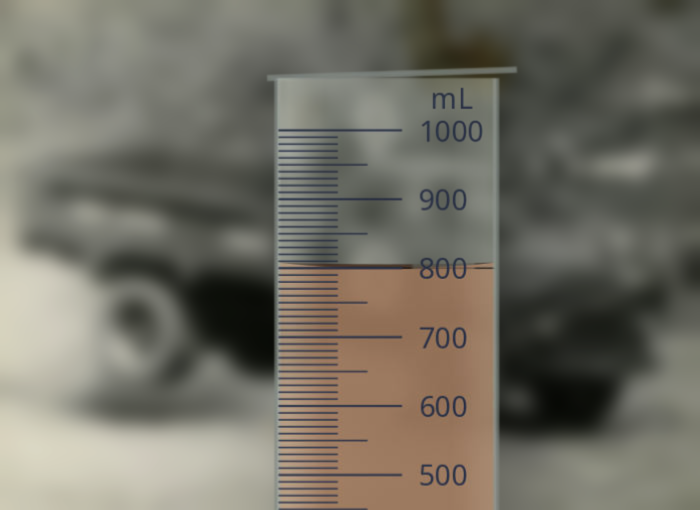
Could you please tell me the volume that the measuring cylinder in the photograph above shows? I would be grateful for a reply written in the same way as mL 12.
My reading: mL 800
